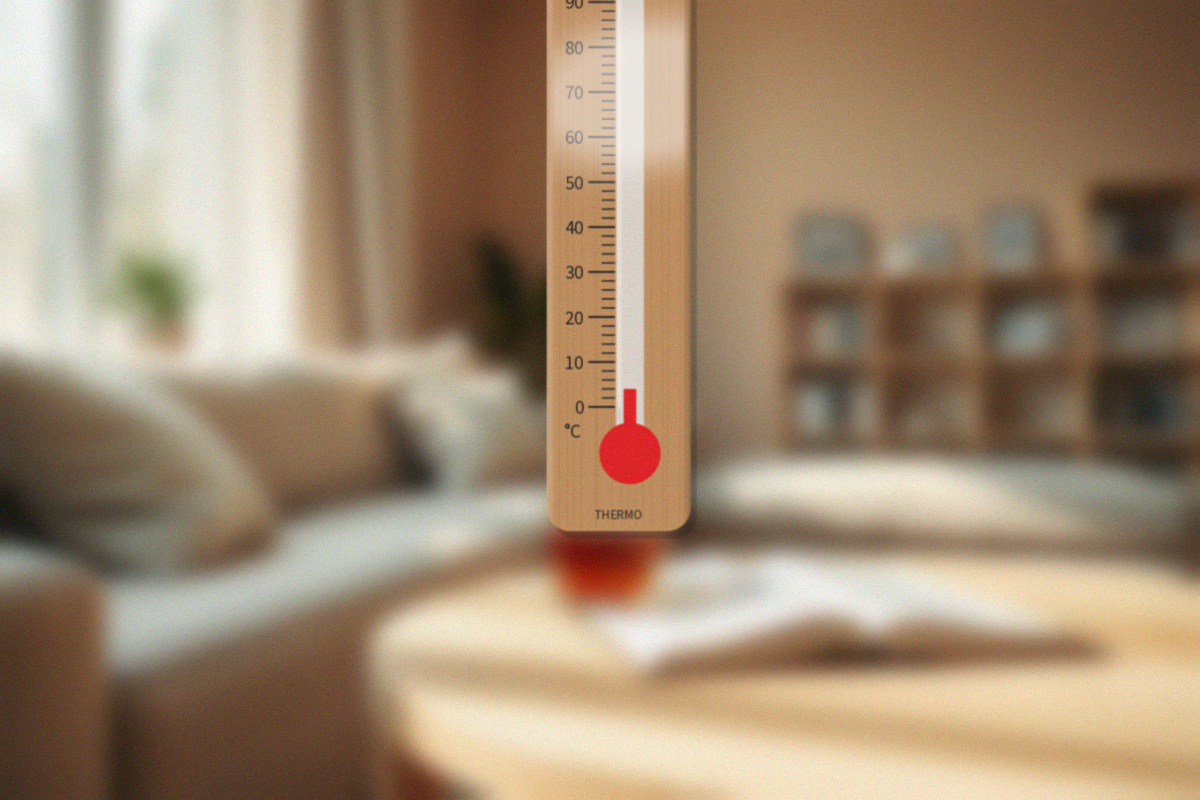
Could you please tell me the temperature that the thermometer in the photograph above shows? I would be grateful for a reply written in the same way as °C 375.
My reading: °C 4
